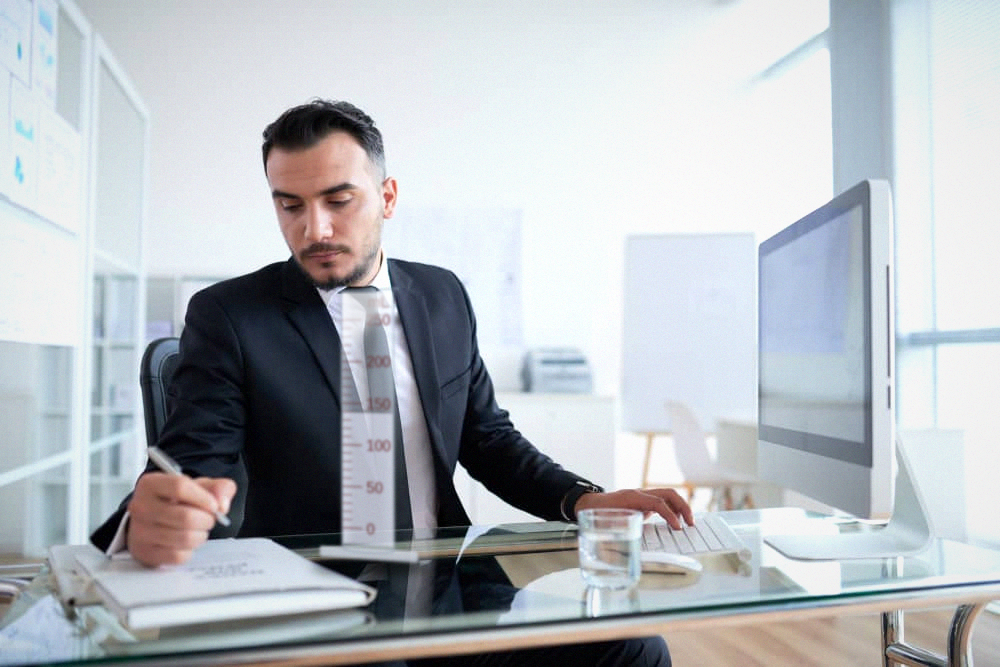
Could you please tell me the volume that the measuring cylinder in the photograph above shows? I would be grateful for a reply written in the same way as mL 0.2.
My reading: mL 140
